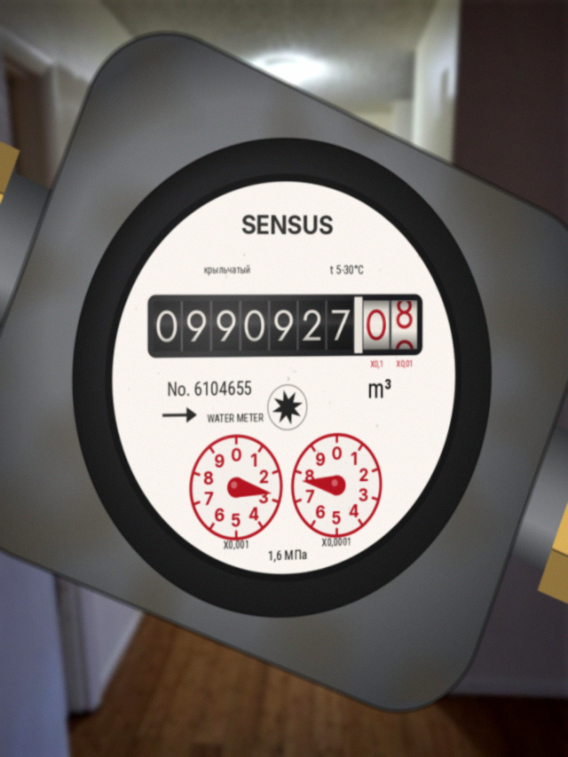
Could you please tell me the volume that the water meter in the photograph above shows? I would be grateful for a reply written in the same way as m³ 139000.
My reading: m³ 990927.0827
